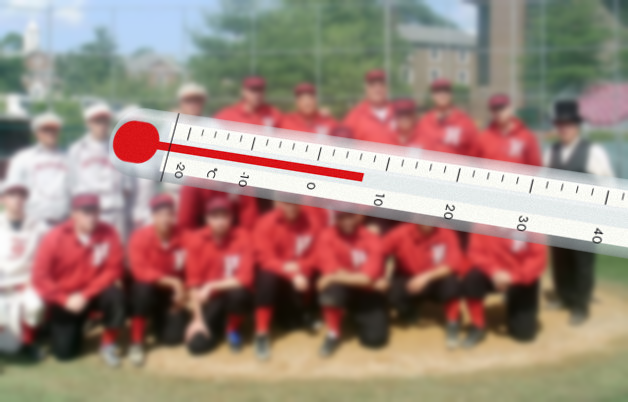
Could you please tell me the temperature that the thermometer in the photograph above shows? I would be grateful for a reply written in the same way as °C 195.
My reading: °C 7
